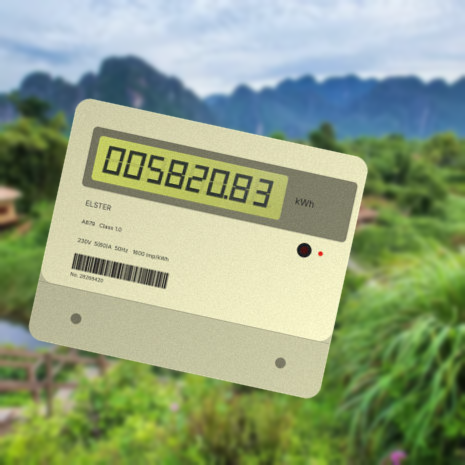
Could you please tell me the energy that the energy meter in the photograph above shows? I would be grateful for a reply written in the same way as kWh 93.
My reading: kWh 5820.83
